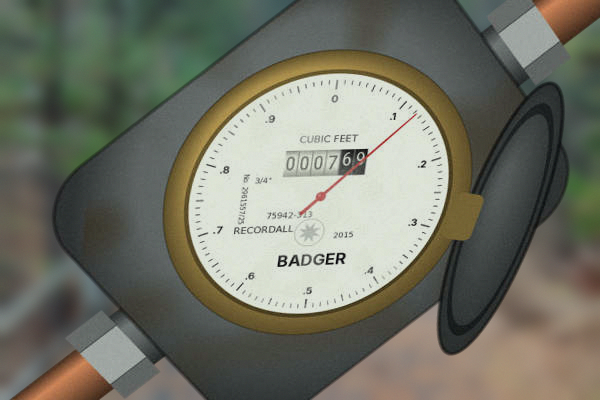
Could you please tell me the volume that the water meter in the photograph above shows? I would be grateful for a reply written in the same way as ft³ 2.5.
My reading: ft³ 769.12
